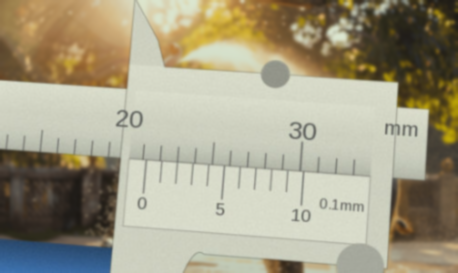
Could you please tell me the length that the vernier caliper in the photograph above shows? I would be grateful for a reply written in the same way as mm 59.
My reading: mm 21.2
